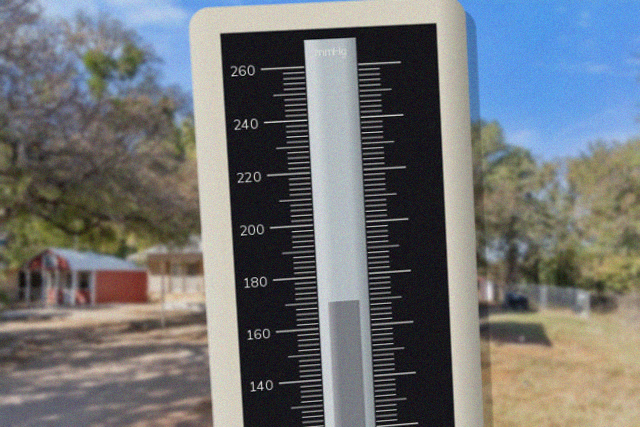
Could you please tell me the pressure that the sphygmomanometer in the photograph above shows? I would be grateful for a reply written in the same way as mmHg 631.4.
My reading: mmHg 170
